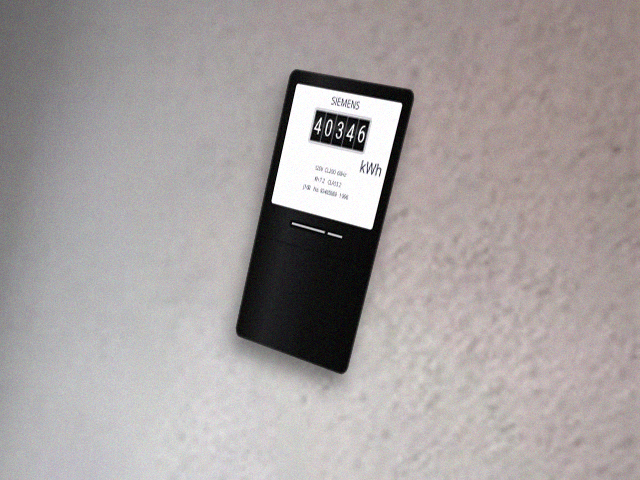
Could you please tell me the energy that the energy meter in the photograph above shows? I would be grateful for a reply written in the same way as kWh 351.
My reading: kWh 40346
